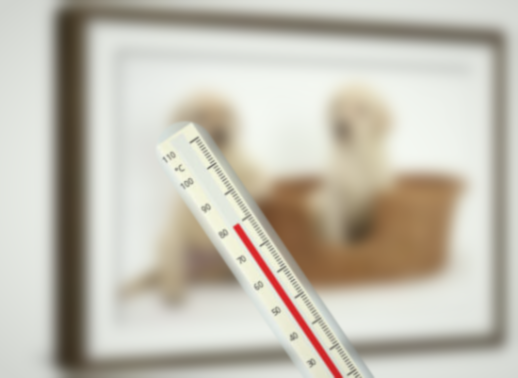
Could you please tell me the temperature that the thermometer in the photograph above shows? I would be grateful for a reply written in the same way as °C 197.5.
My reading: °C 80
